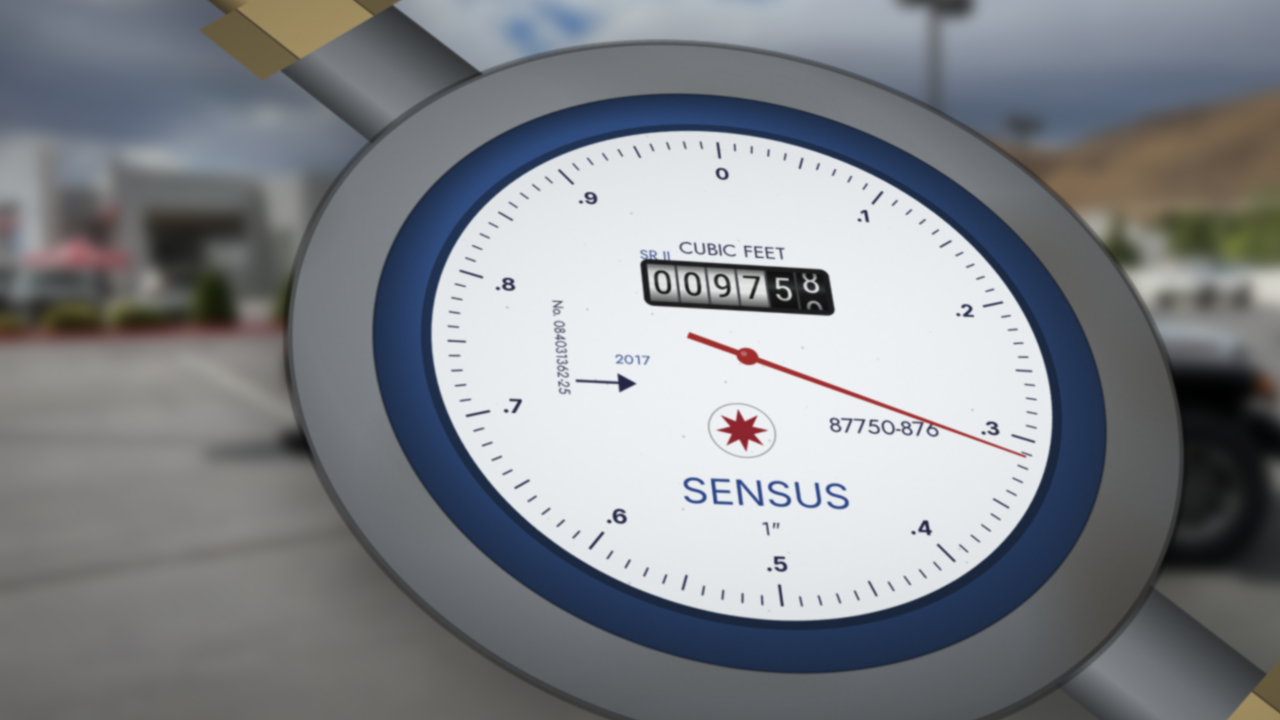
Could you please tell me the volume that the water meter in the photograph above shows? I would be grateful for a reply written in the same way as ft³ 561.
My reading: ft³ 9758.31
